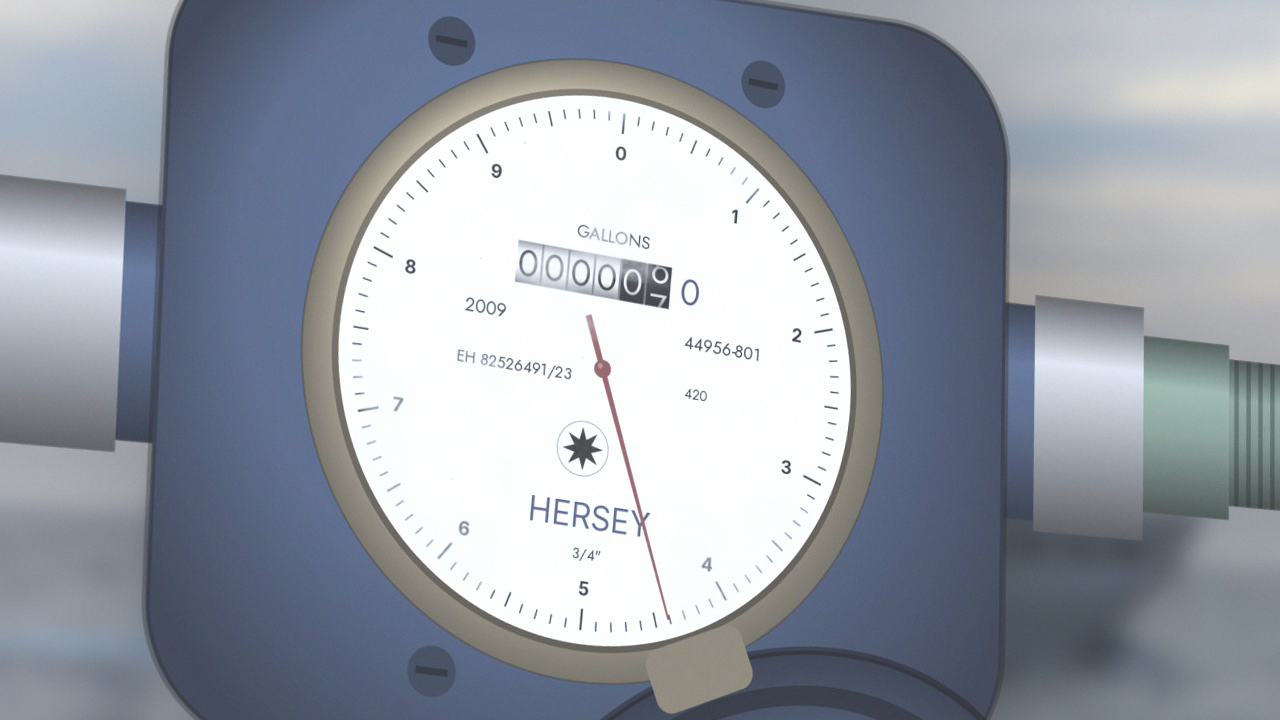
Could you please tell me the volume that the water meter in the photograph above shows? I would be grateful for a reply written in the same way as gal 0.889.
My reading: gal 64.4
